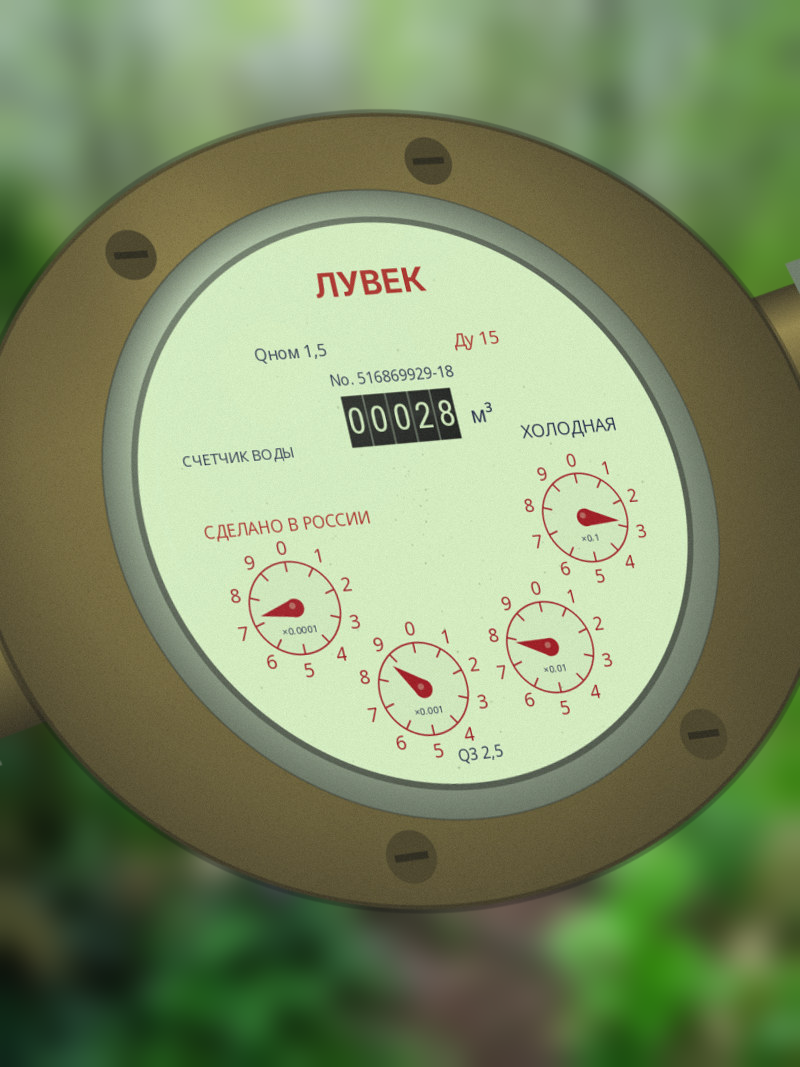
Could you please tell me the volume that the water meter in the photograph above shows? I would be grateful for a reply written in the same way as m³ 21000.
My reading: m³ 28.2787
